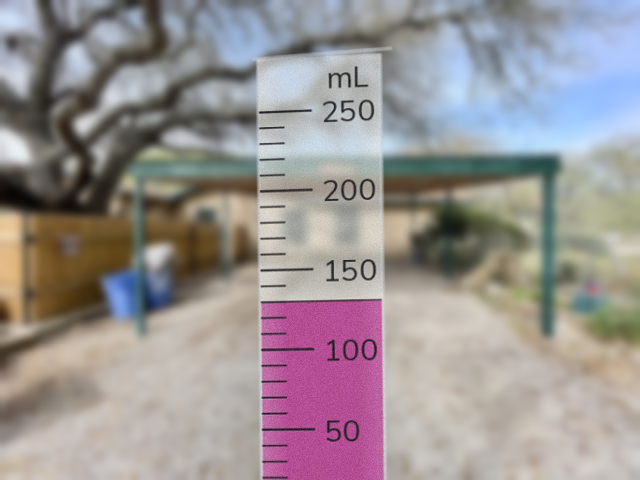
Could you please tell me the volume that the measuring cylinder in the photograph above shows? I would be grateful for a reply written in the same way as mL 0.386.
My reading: mL 130
